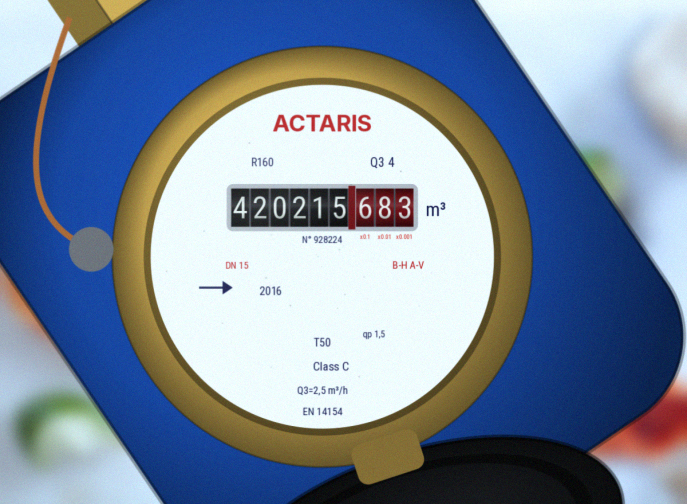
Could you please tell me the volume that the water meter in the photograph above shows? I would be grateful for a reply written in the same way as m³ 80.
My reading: m³ 420215.683
